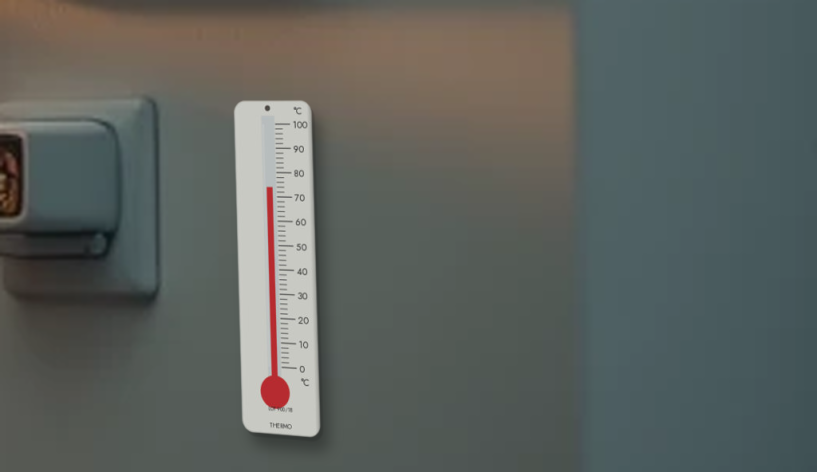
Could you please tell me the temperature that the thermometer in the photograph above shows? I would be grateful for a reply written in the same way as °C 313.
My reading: °C 74
